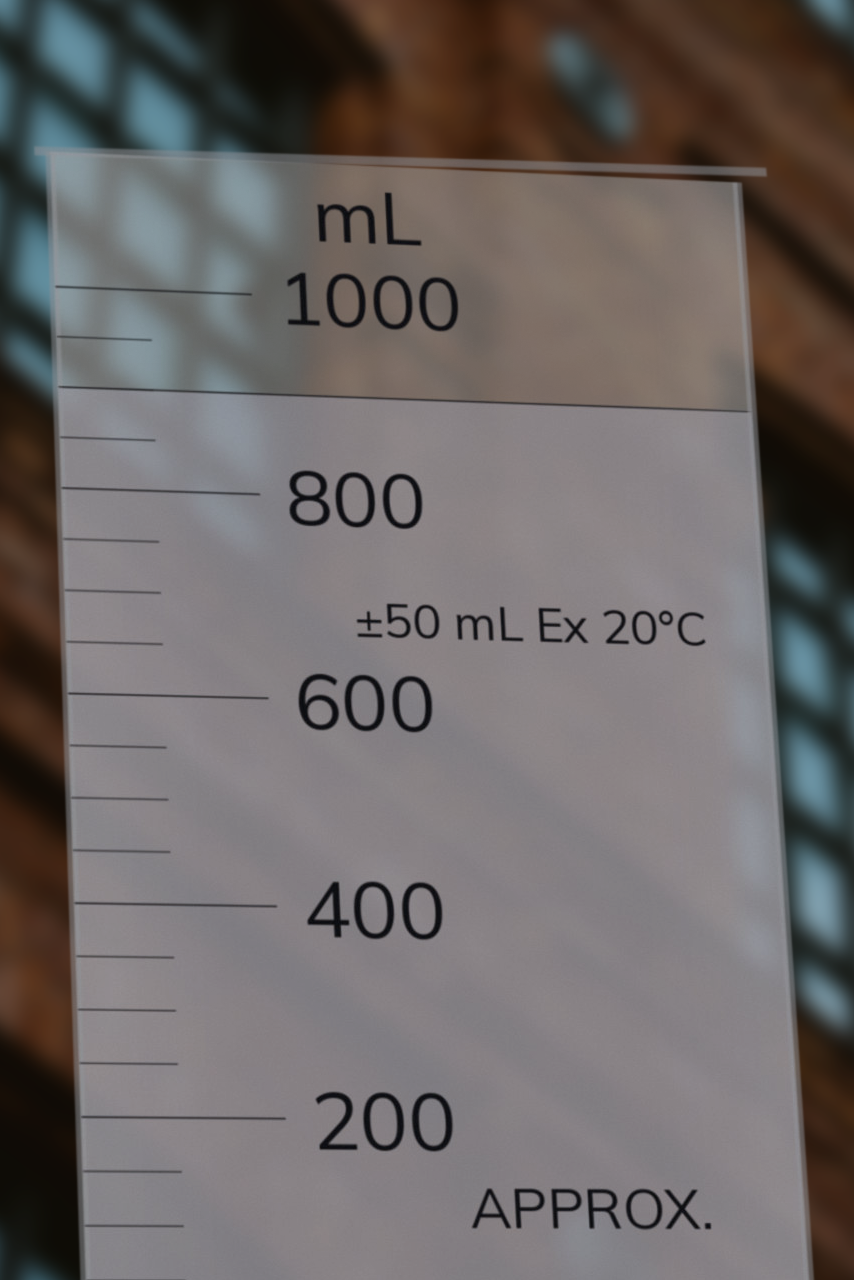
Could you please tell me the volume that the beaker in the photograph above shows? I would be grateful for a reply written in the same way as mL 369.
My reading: mL 900
